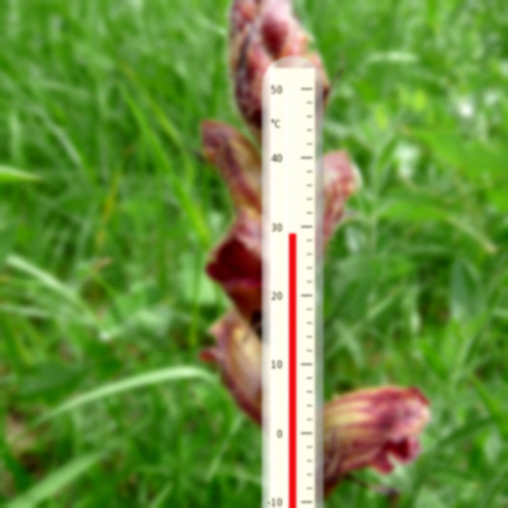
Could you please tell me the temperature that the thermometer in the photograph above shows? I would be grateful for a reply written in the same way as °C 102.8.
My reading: °C 29
